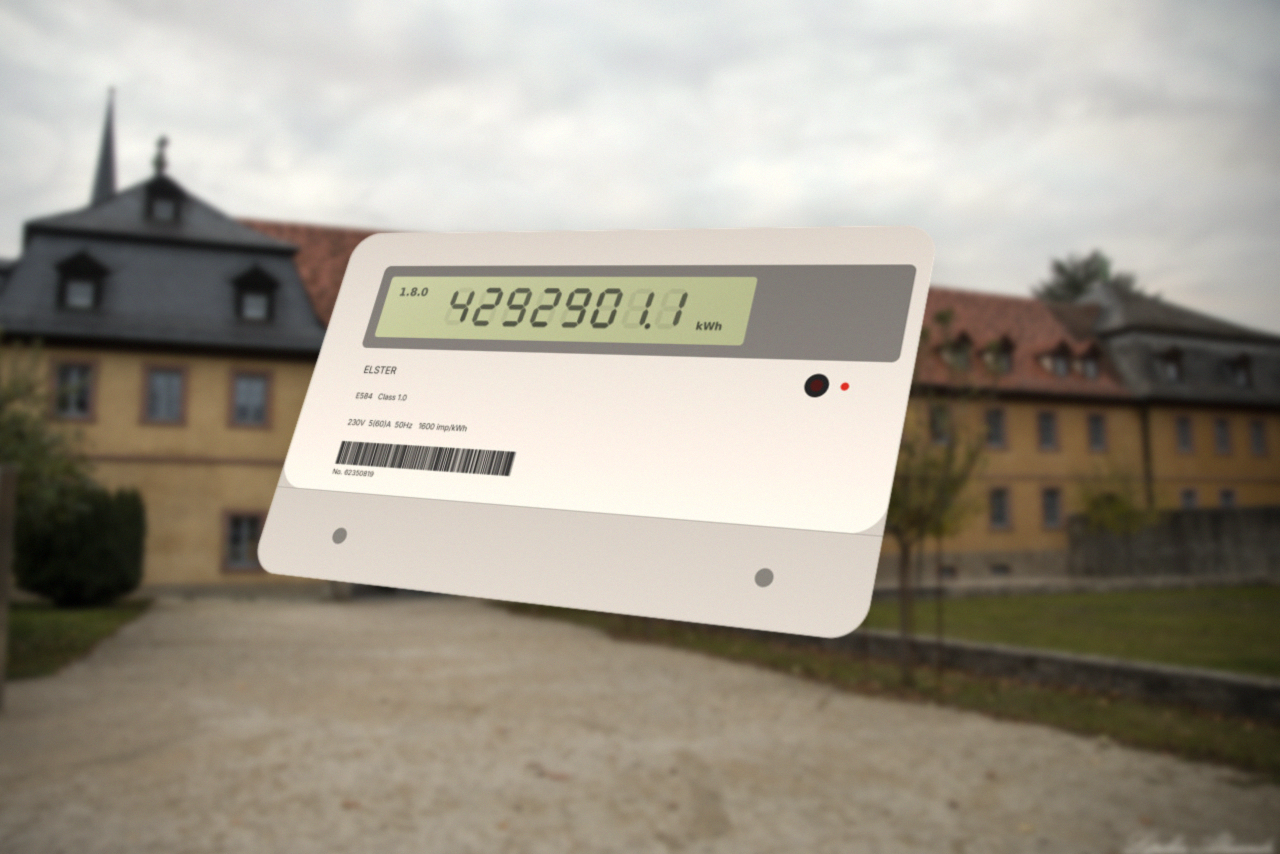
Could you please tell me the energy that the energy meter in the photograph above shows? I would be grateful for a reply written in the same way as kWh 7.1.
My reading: kWh 4292901.1
